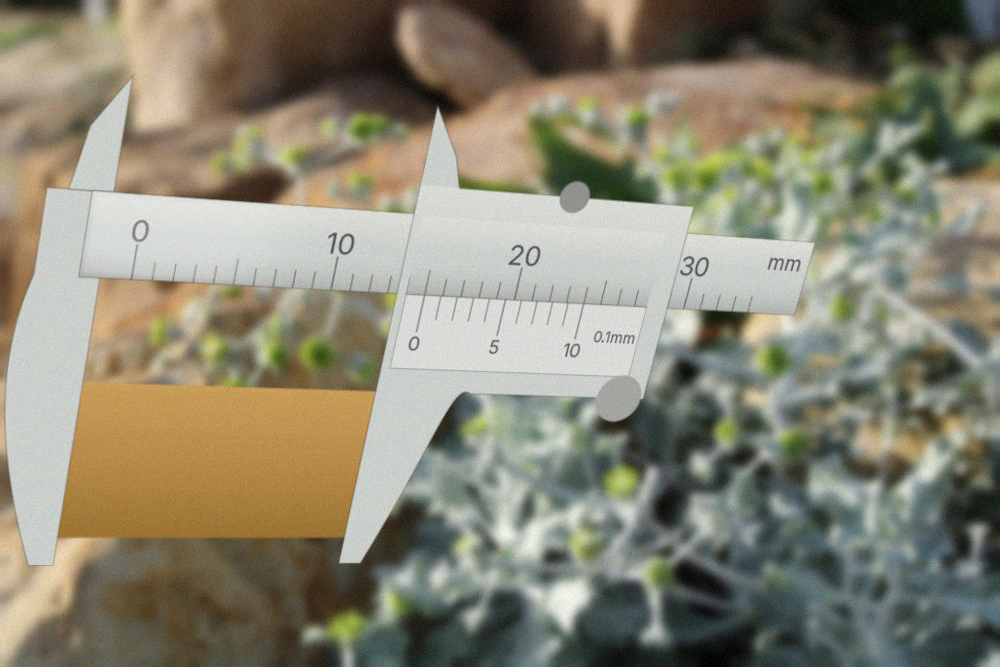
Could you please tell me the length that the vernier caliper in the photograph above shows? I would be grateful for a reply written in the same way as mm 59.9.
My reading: mm 15.0
